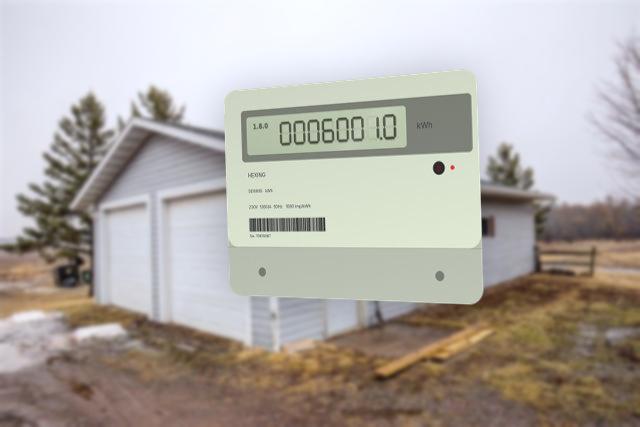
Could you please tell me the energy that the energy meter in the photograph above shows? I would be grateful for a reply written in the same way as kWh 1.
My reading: kWh 6001.0
